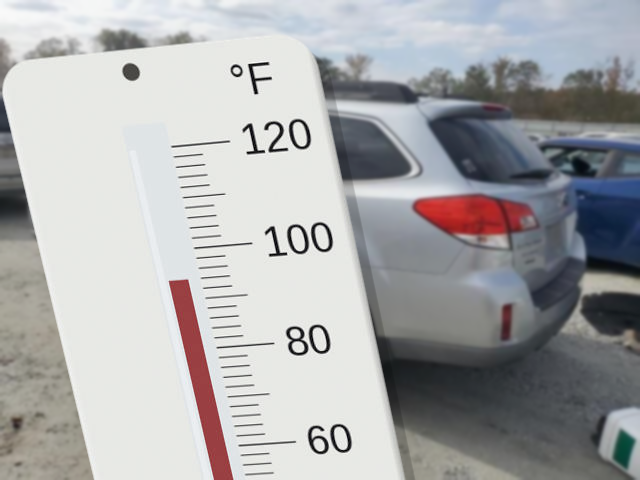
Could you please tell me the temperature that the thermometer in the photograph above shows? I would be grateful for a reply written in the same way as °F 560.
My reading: °F 94
